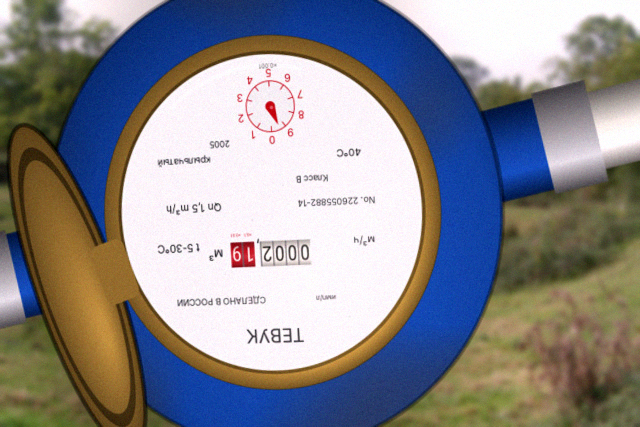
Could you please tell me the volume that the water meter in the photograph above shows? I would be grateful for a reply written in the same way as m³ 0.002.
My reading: m³ 2.189
